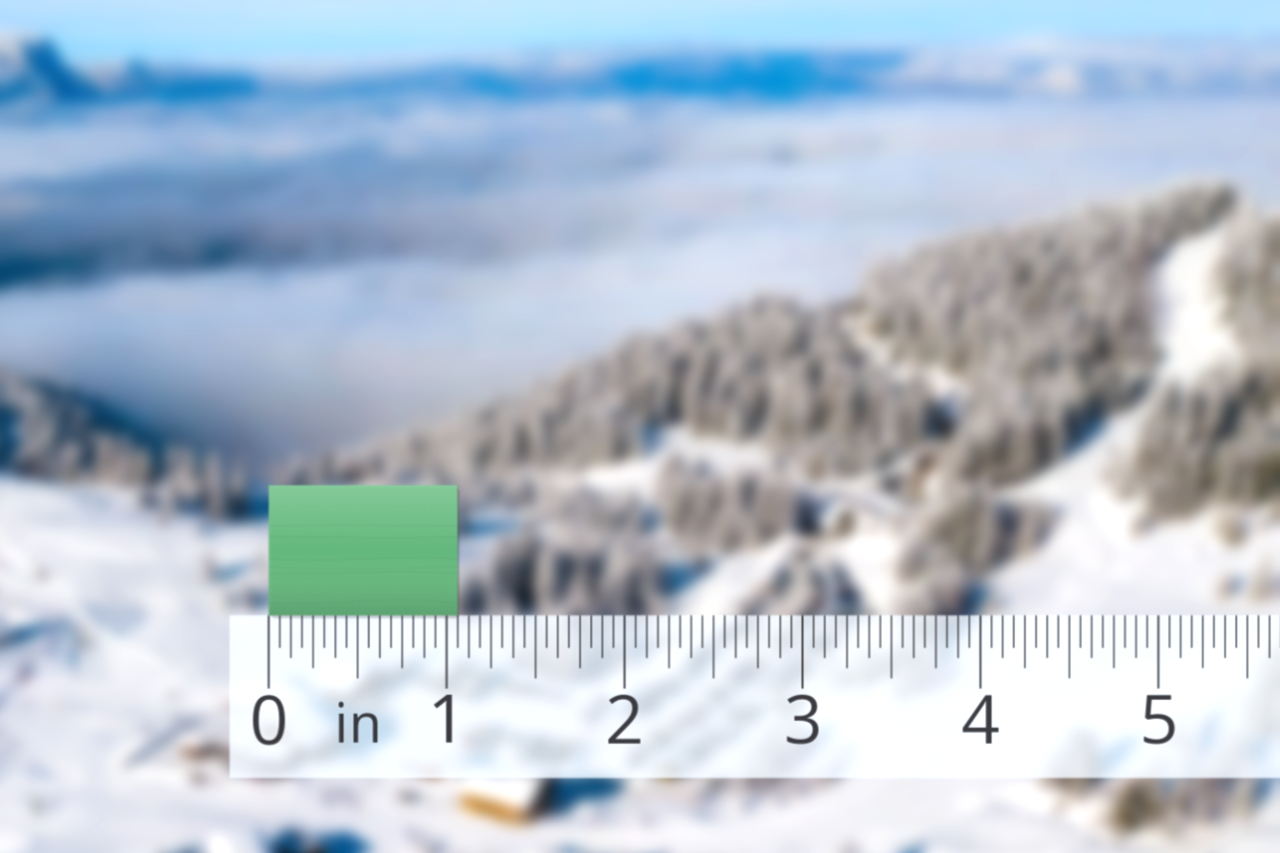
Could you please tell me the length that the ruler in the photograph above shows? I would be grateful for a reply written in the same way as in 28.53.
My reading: in 1.0625
